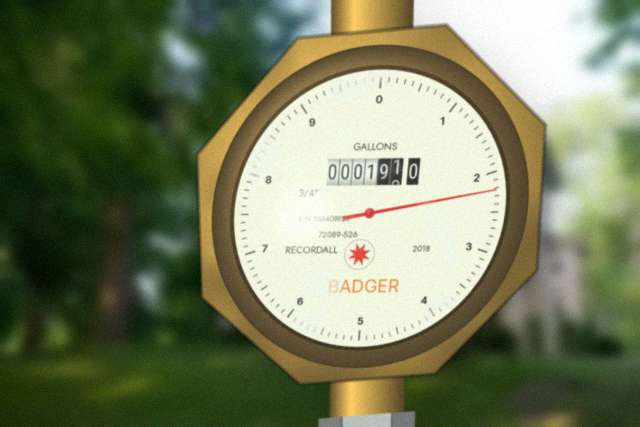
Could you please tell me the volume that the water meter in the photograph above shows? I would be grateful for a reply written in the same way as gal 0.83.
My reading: gal 1912.2
